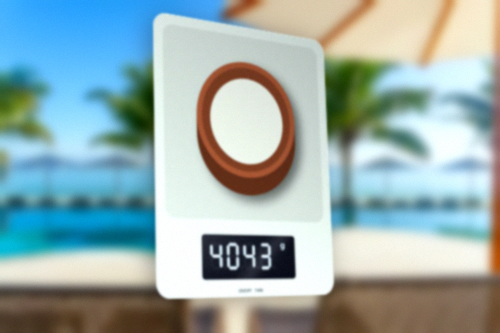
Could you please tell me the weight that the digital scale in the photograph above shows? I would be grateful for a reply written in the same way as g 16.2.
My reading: g 4043
